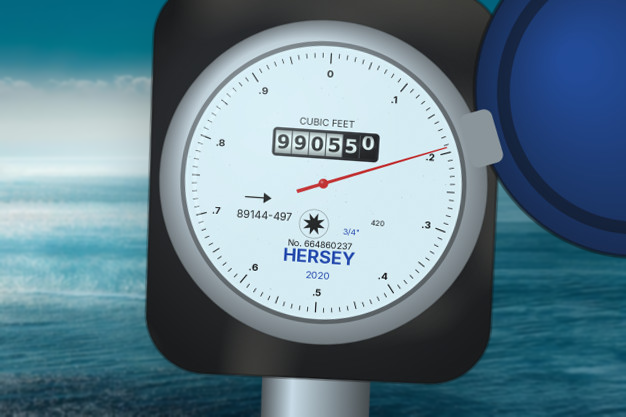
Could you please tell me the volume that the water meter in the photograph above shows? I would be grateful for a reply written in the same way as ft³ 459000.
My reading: ft³ 990550.19
